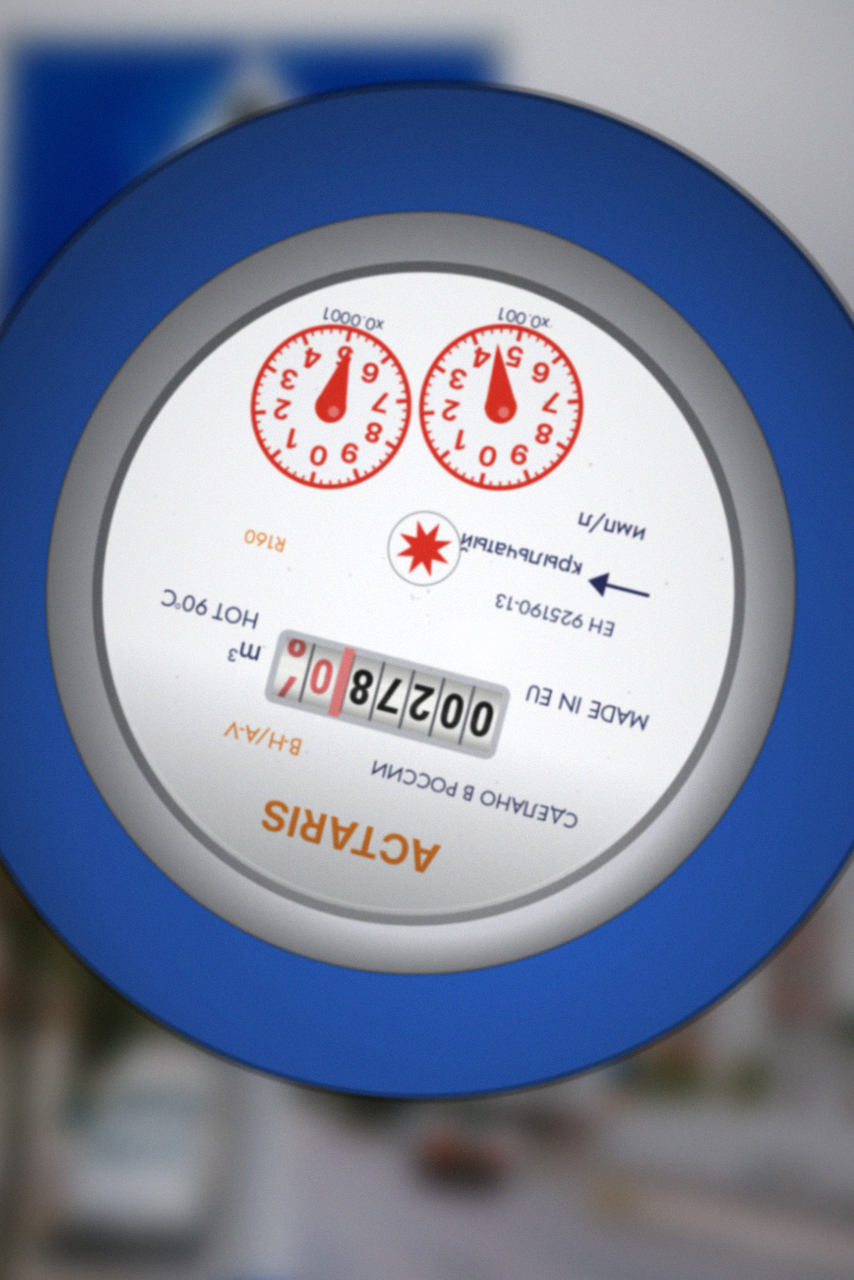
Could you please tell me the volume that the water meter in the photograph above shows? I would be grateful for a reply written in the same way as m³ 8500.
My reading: m³ 278.0745
